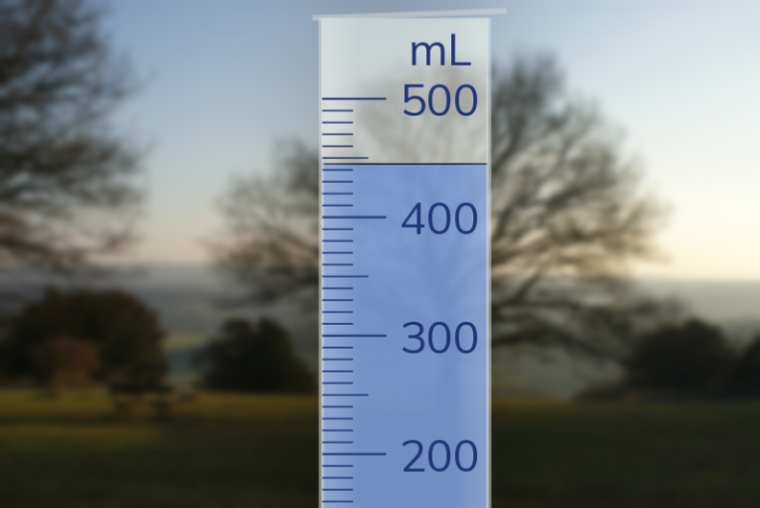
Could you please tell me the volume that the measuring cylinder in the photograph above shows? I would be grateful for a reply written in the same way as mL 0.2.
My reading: mL 445
